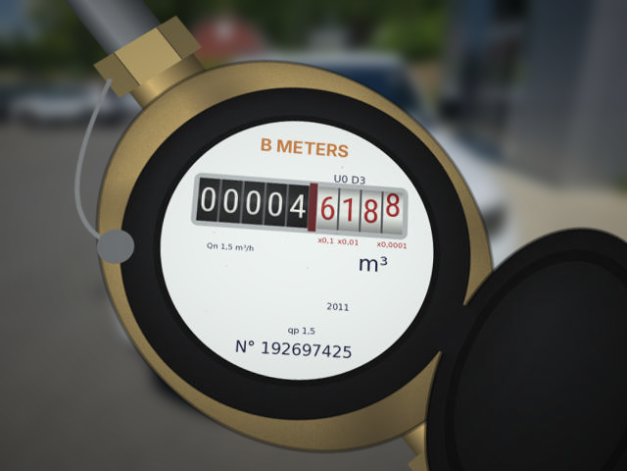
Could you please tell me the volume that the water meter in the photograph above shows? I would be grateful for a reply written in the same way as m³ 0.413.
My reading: m³ 4.6188
